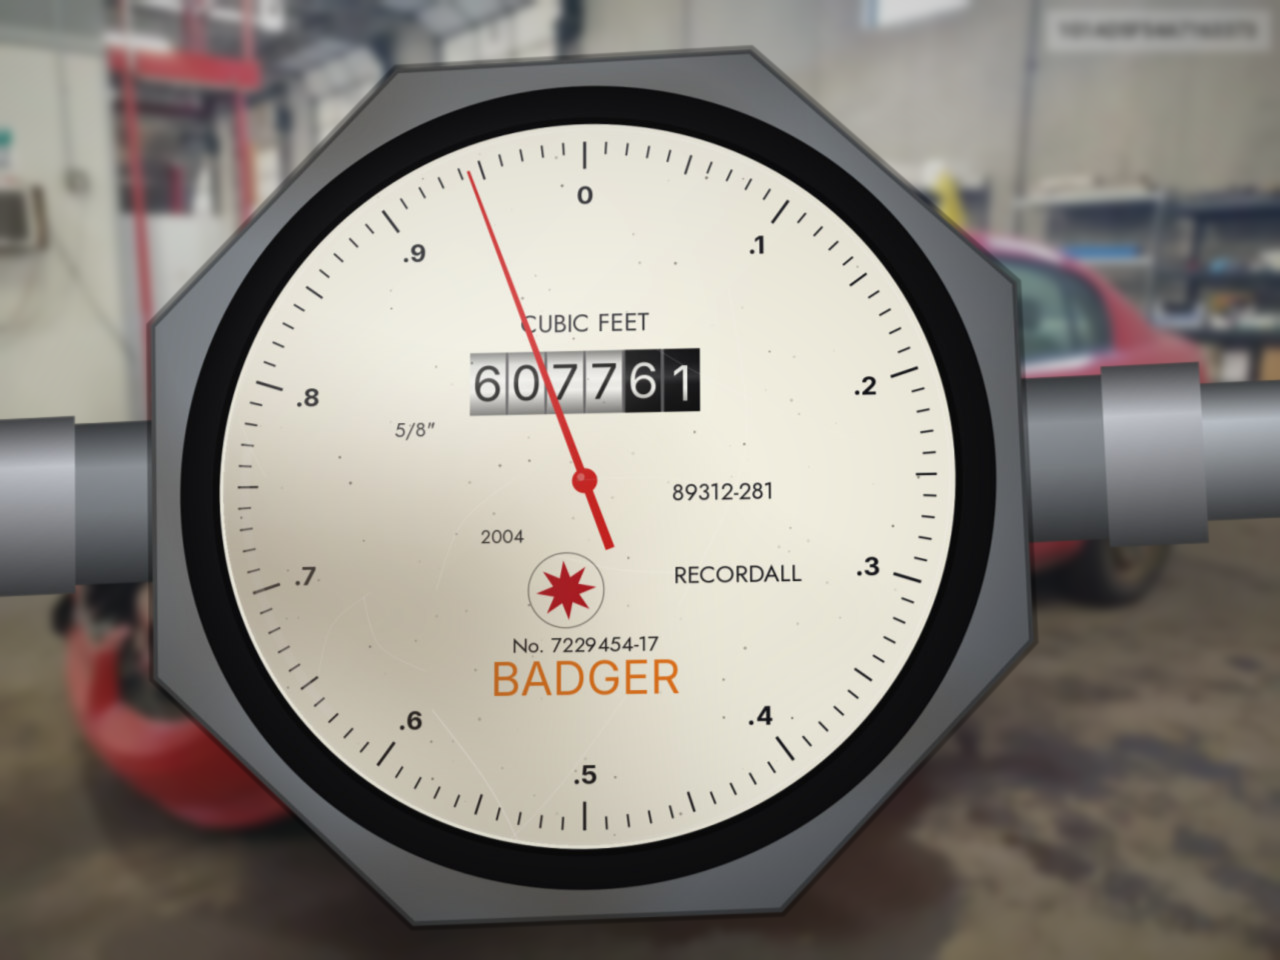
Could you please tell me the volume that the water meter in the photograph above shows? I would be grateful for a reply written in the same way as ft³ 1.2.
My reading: ft³ 607760.94
